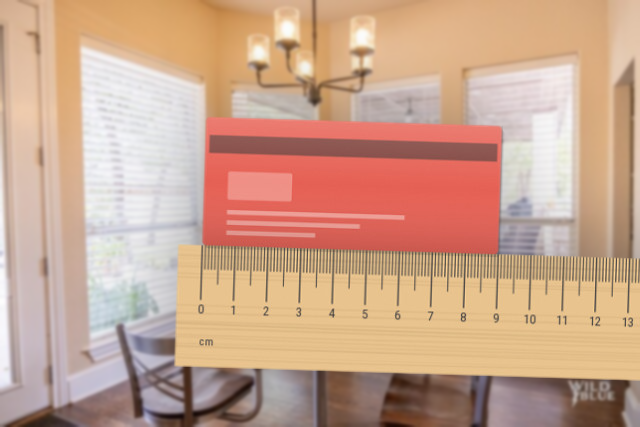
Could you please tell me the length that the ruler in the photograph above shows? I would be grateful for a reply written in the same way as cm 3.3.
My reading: cm 9
